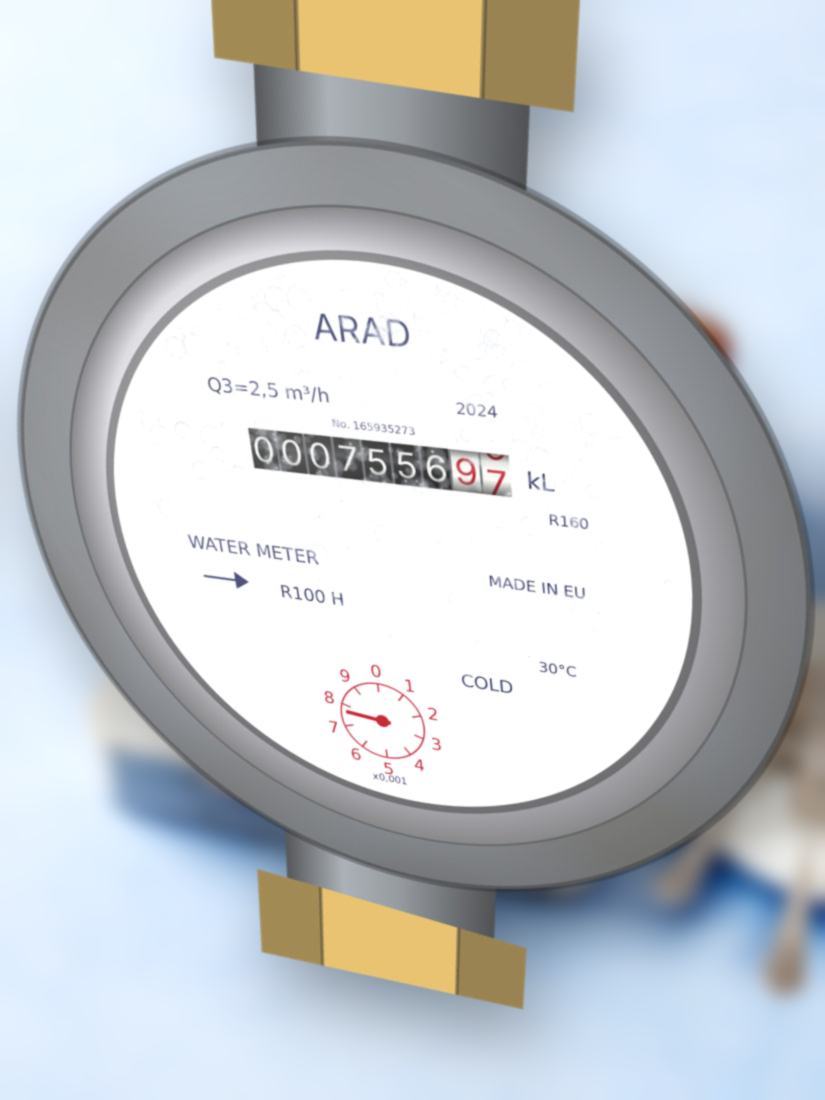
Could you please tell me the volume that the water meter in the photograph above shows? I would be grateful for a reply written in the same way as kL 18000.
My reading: kL 7556.967
